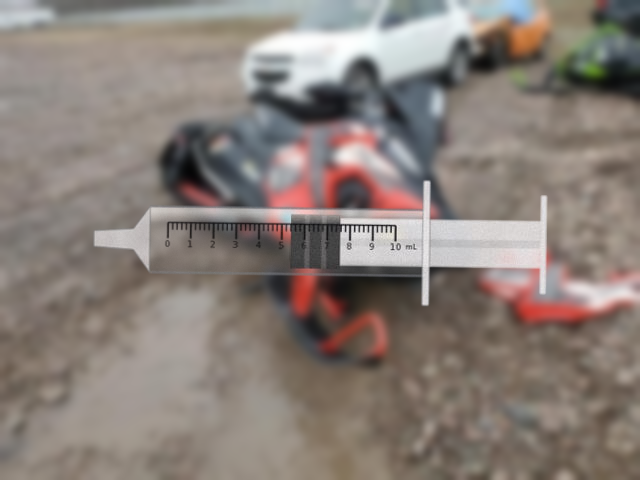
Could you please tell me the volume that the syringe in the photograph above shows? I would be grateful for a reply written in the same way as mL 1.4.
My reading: mL 5.4
